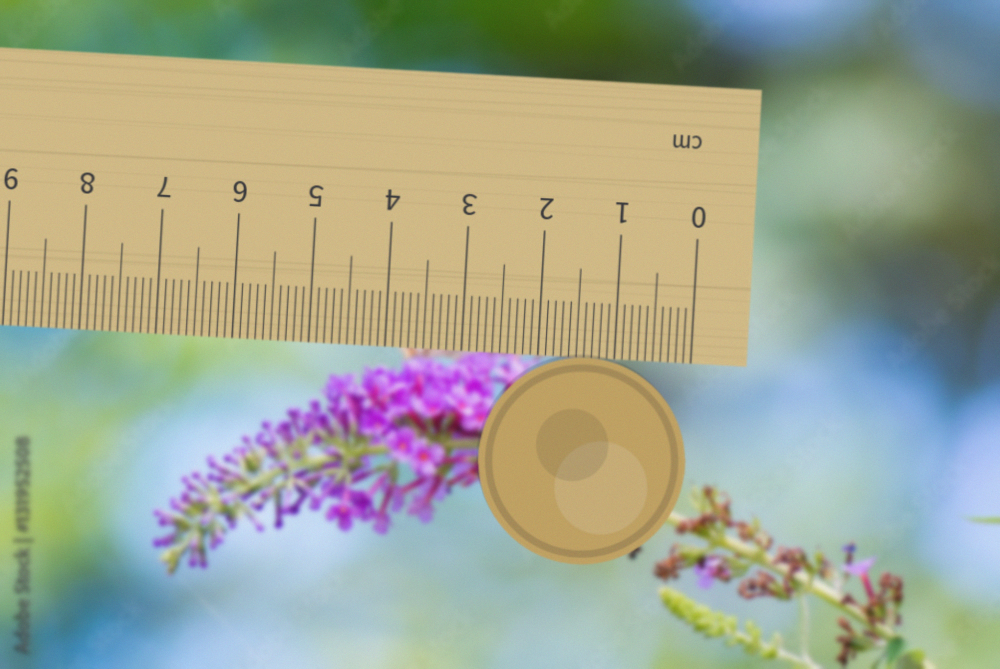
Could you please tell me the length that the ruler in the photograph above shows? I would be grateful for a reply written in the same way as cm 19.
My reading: cm 2.7
